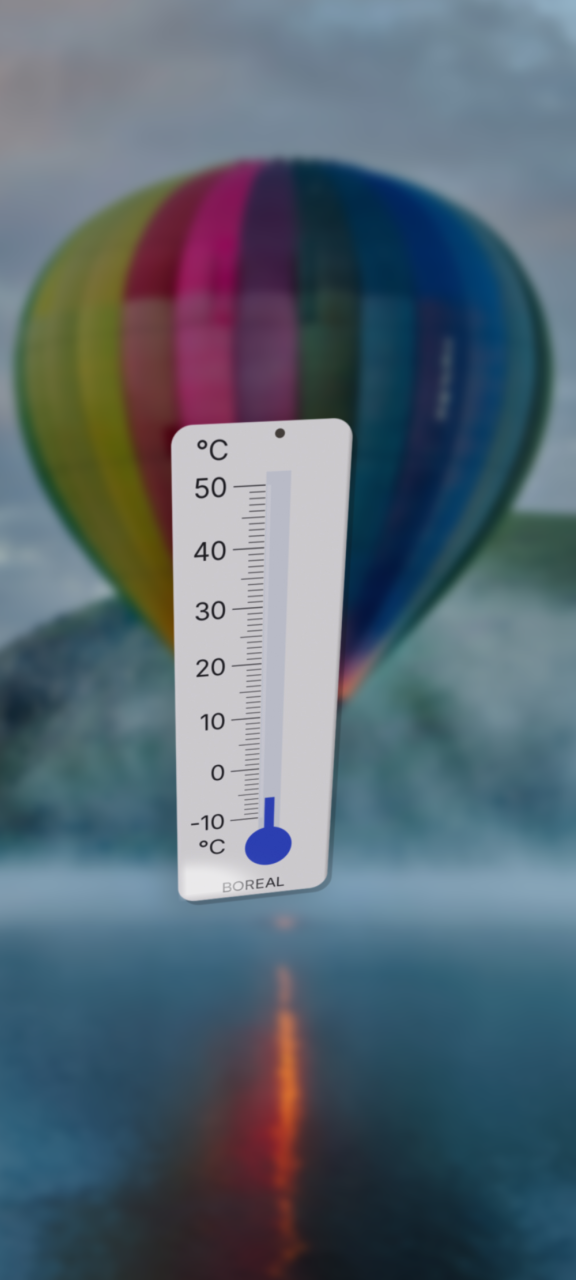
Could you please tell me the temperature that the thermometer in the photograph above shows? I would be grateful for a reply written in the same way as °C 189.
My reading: °C -6
